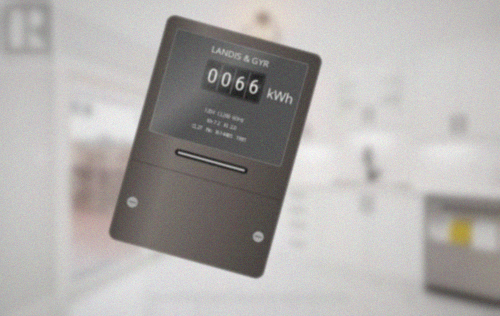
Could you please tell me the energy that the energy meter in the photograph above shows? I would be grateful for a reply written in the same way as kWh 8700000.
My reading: kWh 66
